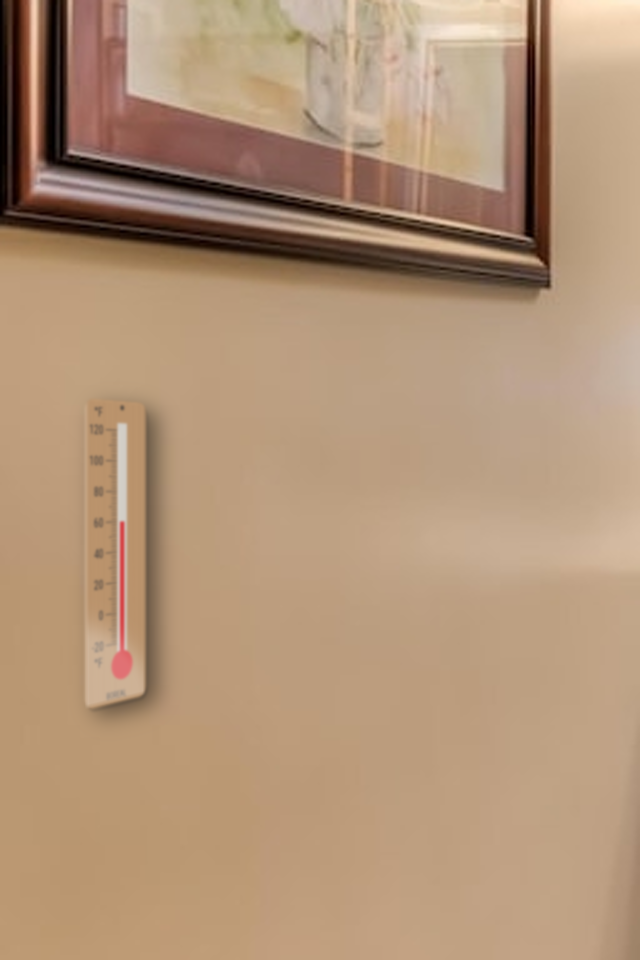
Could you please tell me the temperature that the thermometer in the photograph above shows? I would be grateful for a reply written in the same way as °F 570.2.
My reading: °F 60
